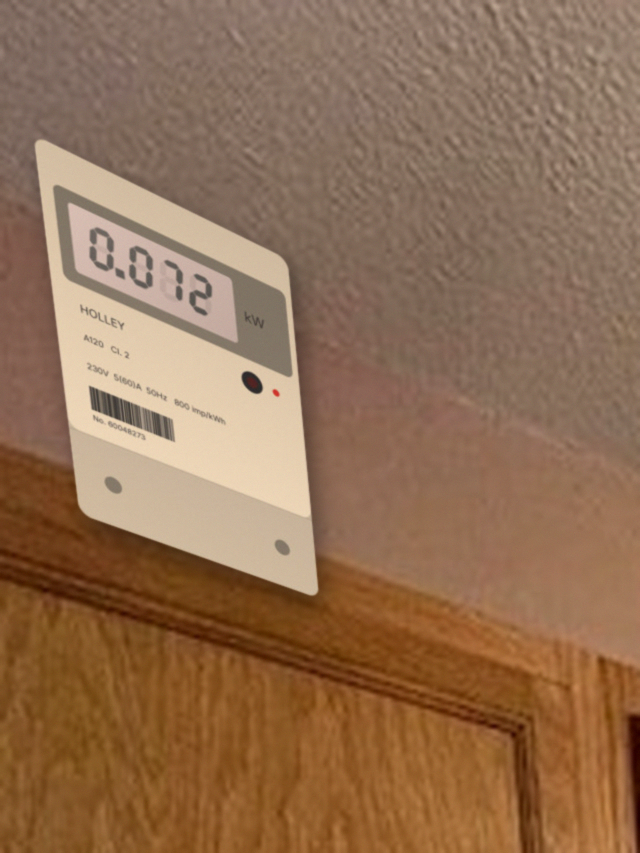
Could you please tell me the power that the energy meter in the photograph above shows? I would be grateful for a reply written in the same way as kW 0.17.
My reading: kW 0.072
